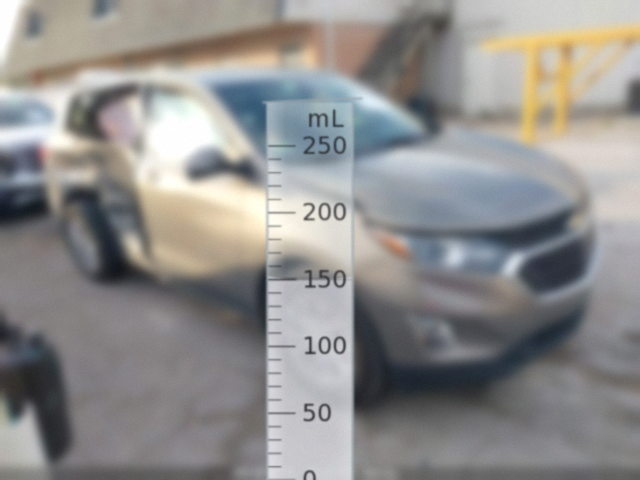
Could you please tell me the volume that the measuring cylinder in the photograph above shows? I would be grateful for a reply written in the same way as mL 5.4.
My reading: mL 150
